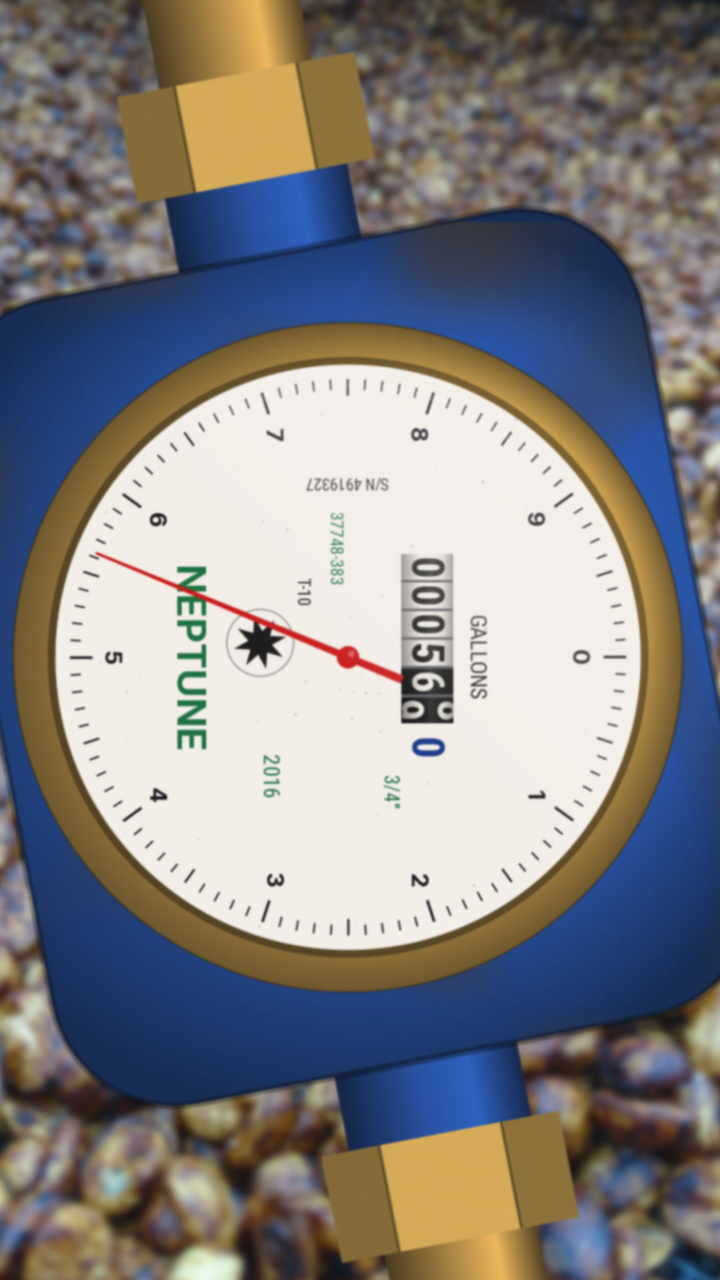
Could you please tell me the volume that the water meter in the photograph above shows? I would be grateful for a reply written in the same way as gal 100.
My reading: gal 5685.6
